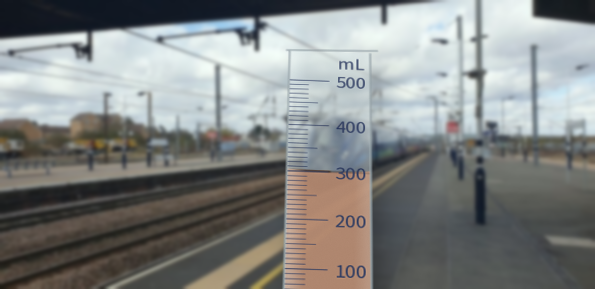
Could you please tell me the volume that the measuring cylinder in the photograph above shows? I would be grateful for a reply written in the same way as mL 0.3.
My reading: mL 300
